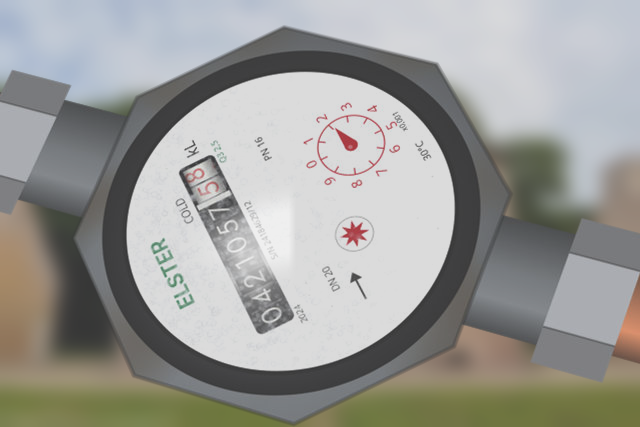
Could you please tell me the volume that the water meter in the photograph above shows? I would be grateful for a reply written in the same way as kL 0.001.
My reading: kL 421057.582
